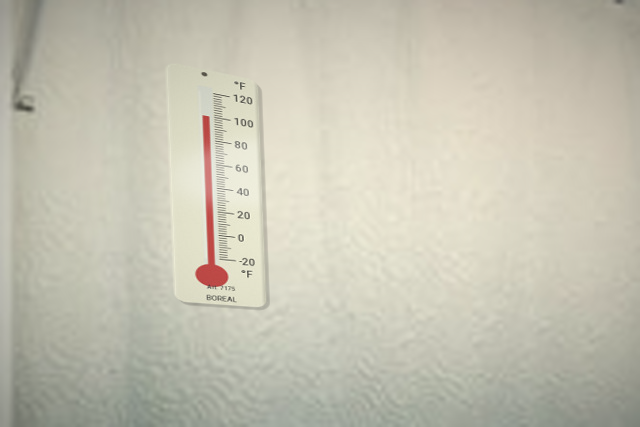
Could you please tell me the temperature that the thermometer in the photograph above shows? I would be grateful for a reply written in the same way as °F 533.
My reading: °F 100
